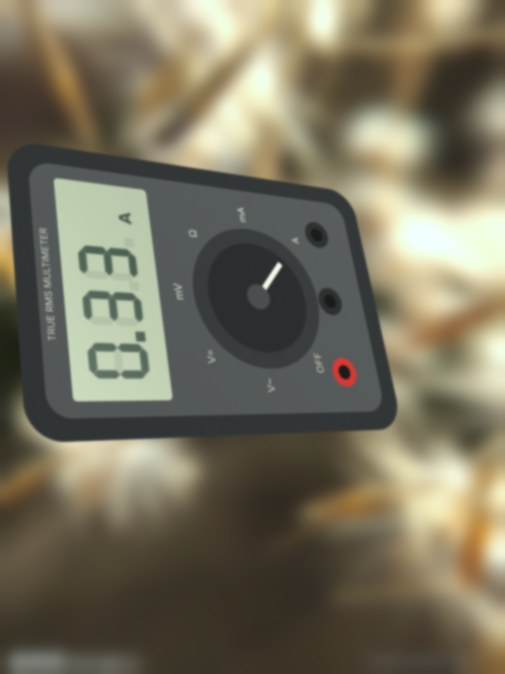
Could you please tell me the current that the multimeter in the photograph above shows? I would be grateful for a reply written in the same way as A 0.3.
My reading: A 0.33
